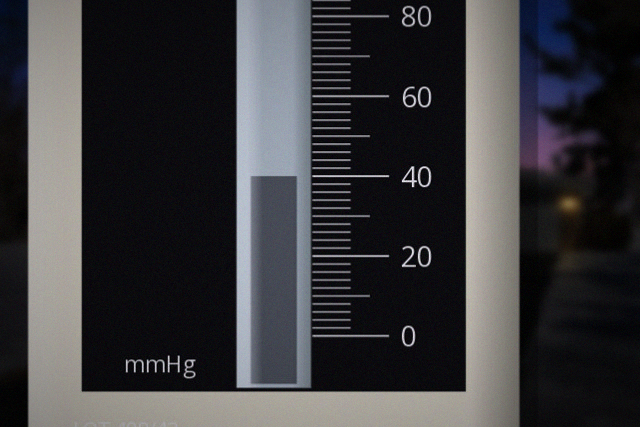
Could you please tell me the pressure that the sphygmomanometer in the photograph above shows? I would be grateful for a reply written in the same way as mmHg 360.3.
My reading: mmHg 40
